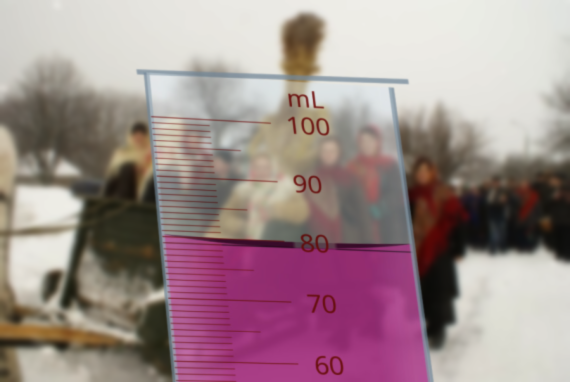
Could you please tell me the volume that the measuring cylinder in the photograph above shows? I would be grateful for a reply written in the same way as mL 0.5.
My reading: mL 79
